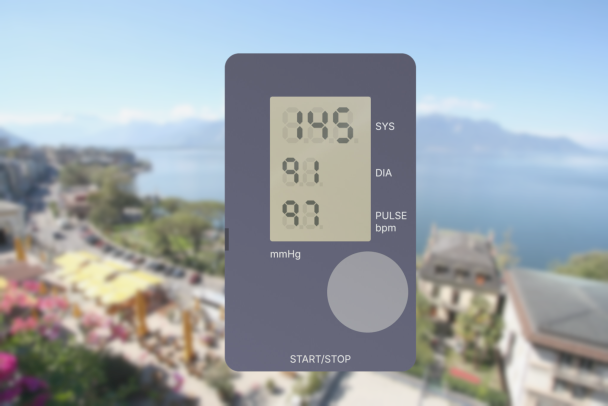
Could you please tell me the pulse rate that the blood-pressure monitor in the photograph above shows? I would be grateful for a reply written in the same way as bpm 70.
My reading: bpm 97
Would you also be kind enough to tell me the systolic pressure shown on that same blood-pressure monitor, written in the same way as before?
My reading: mmHg 145
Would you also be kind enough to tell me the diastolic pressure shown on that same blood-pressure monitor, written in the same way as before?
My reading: mmHg 91
